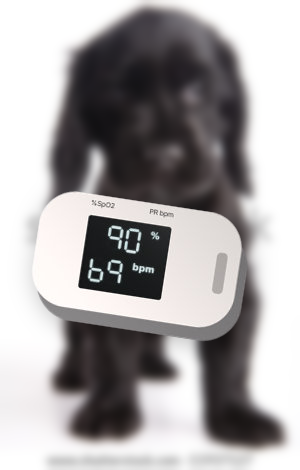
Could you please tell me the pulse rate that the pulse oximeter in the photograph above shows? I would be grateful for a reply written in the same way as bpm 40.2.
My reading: bpm 69
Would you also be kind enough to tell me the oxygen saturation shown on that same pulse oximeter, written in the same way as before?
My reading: % 90
